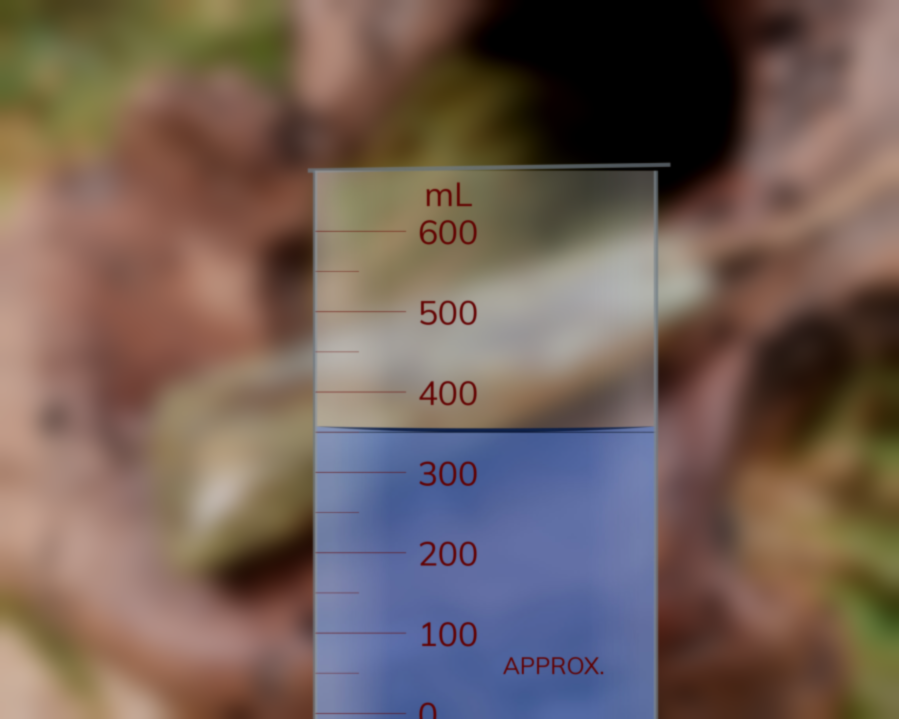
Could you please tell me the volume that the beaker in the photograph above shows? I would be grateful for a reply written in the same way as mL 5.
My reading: mL 350
